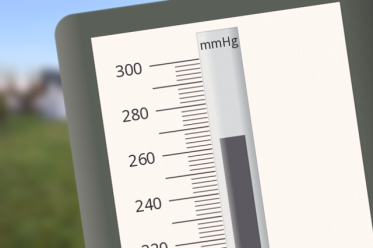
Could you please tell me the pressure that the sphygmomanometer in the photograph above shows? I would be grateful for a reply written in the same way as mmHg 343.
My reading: mmHg 264
